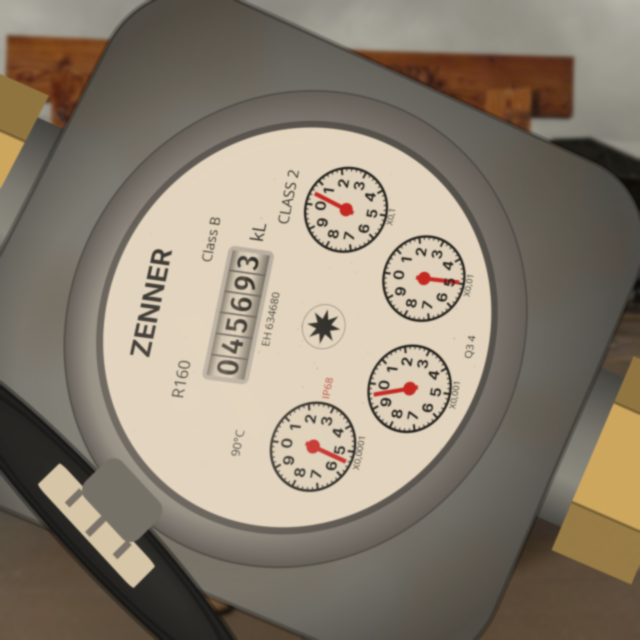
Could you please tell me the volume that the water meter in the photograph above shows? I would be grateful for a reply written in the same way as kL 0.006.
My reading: kL 45693.0495
